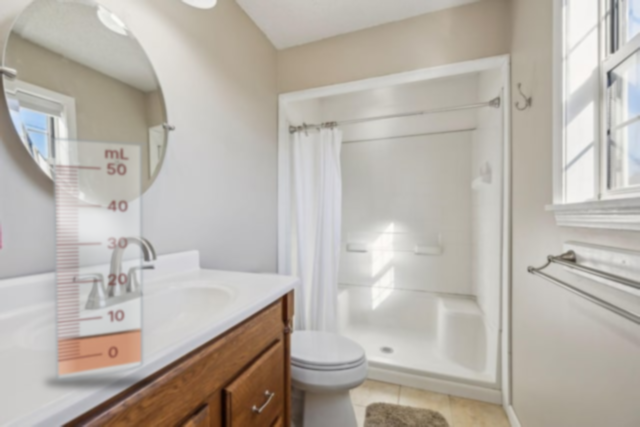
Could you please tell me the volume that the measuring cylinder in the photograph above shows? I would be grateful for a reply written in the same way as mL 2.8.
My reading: mL 5
